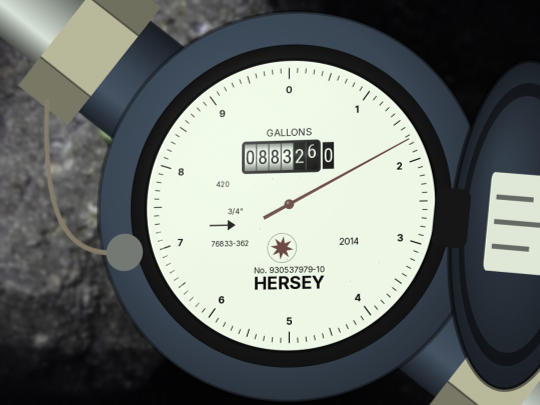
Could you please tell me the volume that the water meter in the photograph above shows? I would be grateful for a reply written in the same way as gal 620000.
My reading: gal 883261.7
